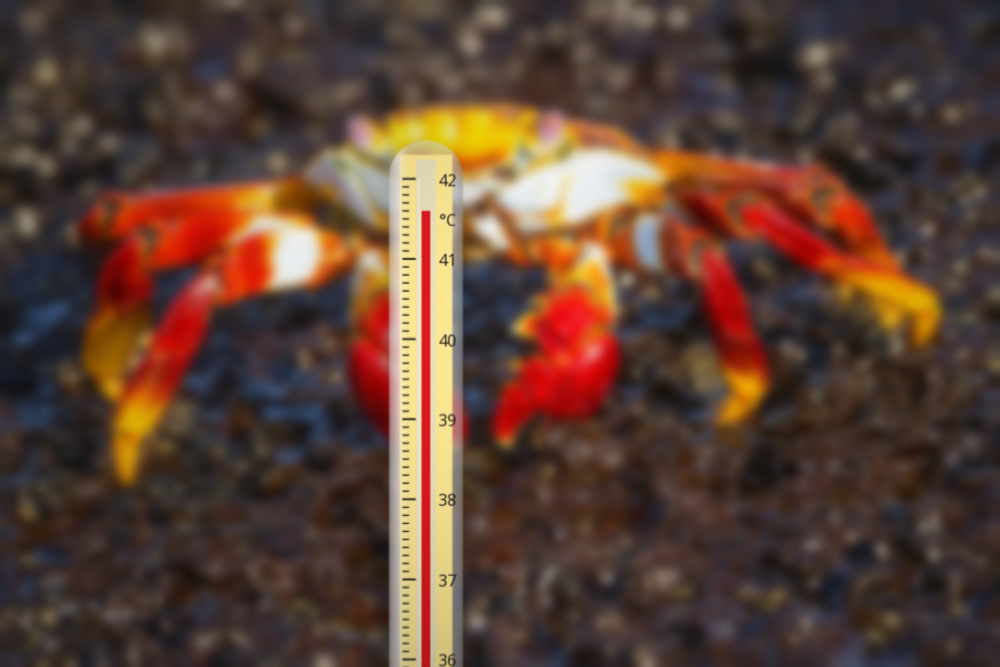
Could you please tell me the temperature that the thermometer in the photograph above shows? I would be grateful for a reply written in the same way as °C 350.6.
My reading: °C 41.6
